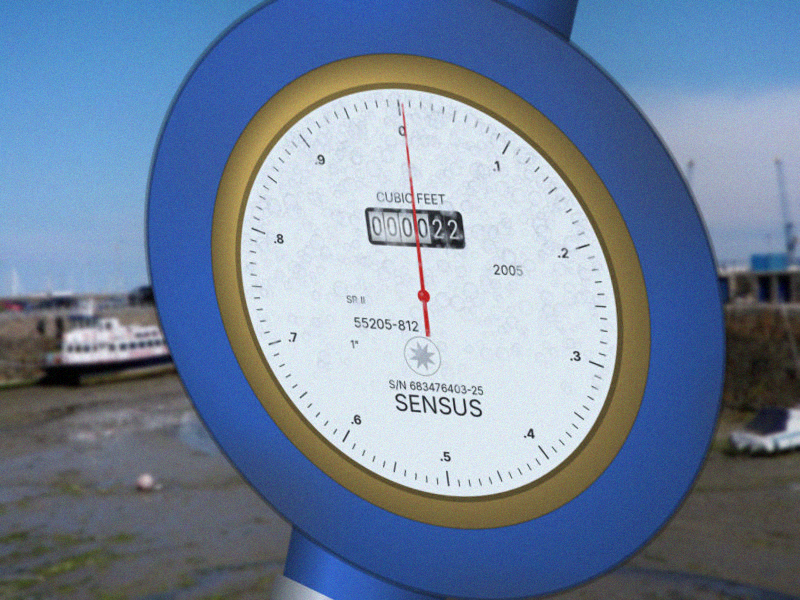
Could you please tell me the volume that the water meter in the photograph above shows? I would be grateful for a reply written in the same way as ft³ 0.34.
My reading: ft³ 22.00
